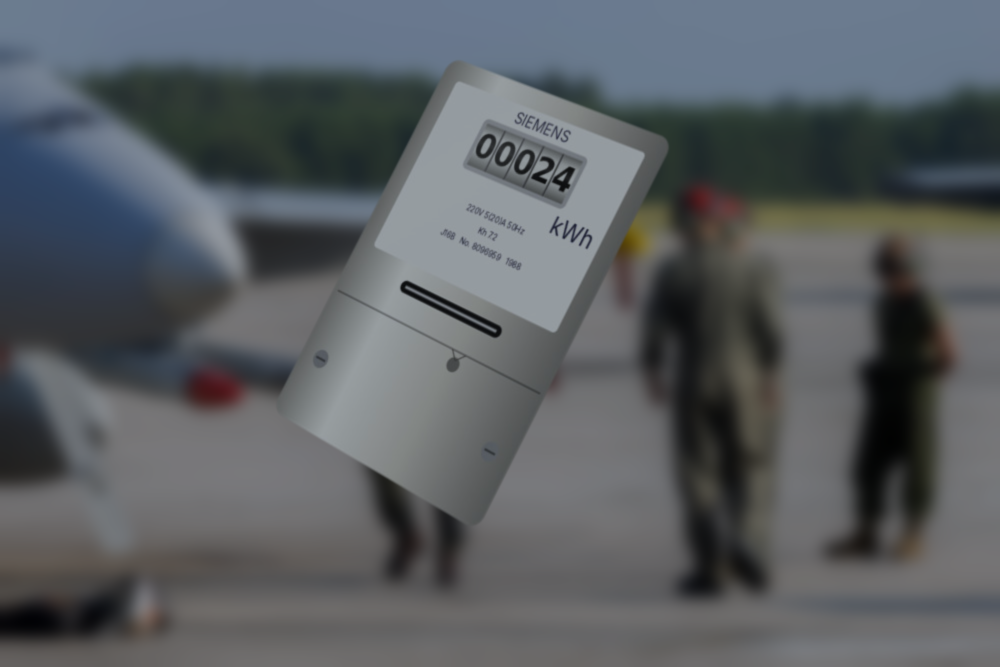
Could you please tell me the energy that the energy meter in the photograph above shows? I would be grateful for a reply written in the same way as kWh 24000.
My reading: kWh 24
